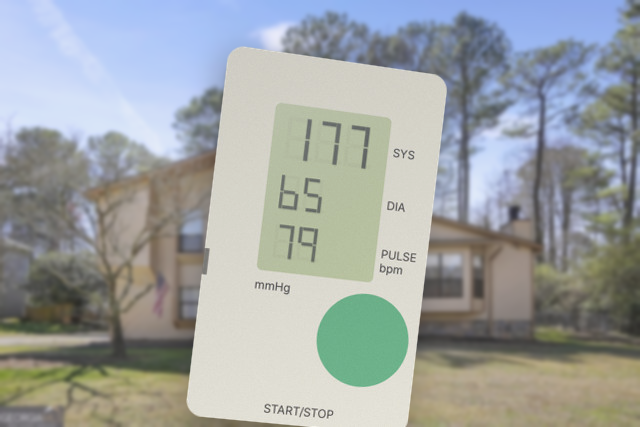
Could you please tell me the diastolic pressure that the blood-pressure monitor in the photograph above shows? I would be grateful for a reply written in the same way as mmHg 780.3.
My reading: mmHg 65
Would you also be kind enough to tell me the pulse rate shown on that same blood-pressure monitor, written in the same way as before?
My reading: bpm 79
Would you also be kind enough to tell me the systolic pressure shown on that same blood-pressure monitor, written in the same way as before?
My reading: mmHg 177
